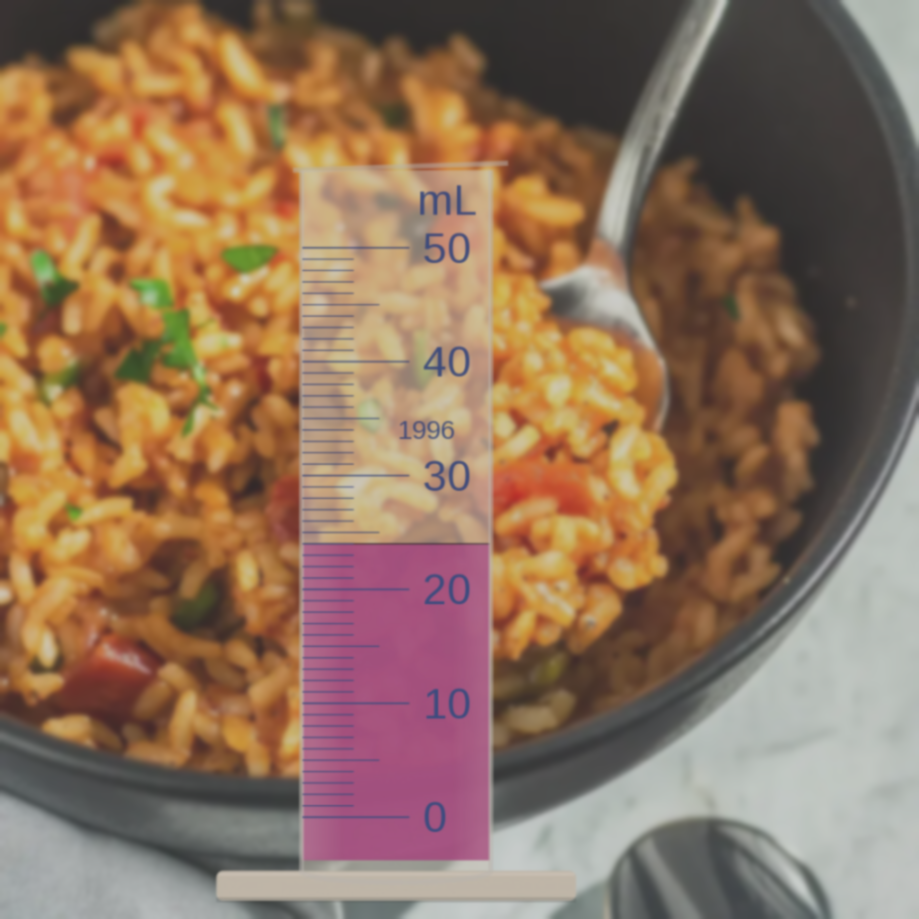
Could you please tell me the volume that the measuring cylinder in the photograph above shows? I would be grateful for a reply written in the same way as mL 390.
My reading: mL 24
